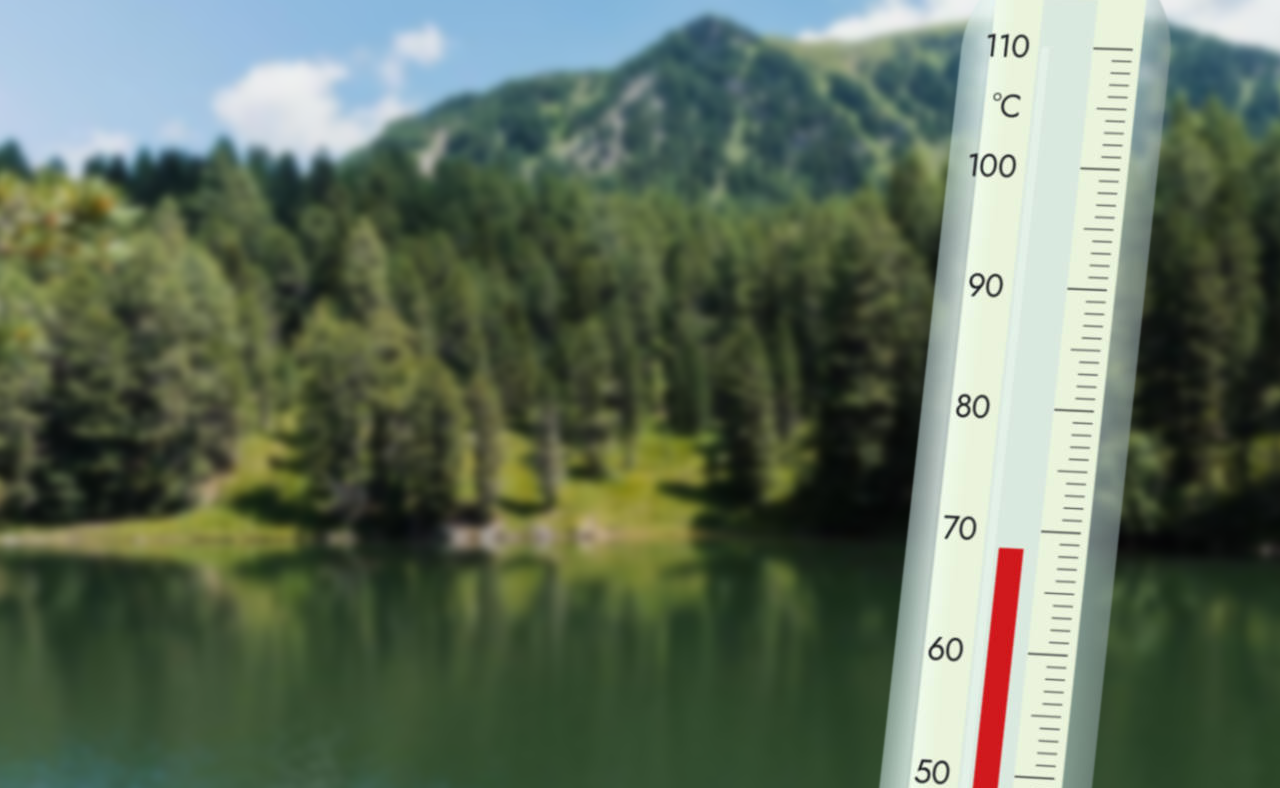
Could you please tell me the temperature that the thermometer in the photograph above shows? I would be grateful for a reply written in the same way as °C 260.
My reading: °C 68.5
